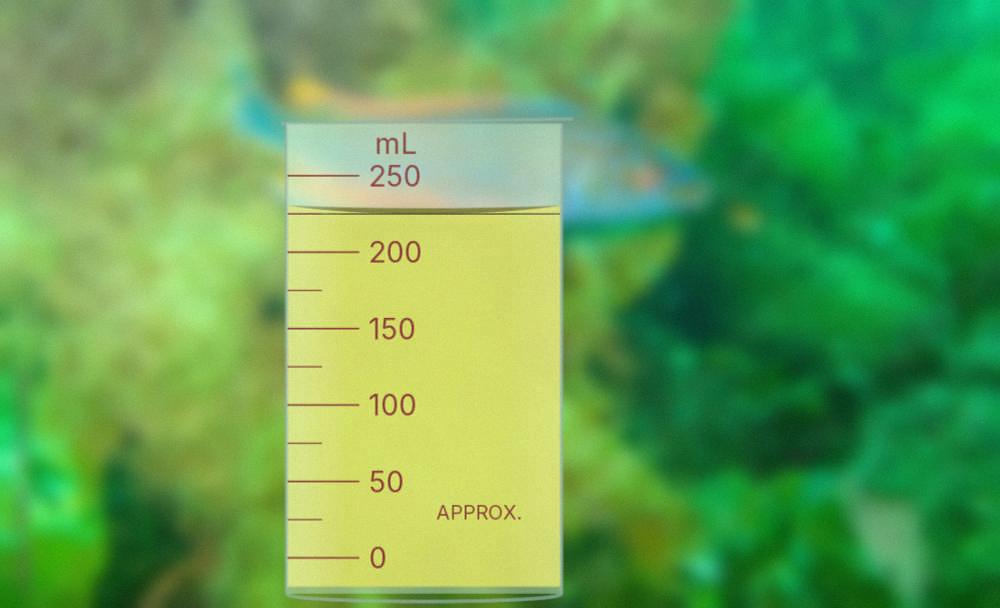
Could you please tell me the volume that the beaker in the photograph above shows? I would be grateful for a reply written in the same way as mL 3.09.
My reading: mL 225
